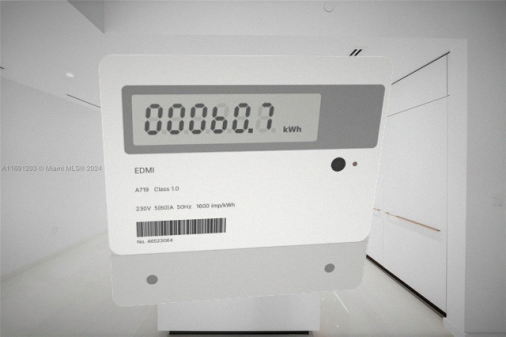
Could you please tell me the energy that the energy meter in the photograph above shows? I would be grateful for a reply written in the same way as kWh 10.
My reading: kWh 60.7
